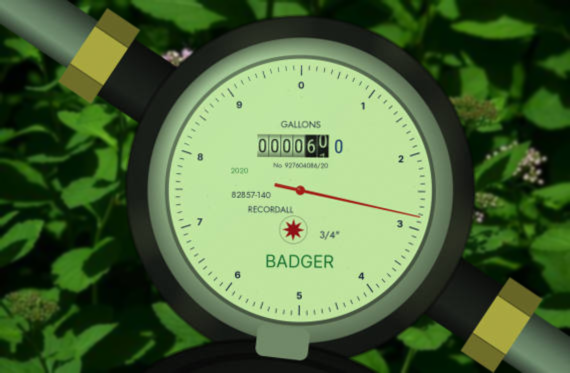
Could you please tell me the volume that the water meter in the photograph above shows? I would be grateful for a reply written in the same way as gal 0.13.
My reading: gal 602.8
